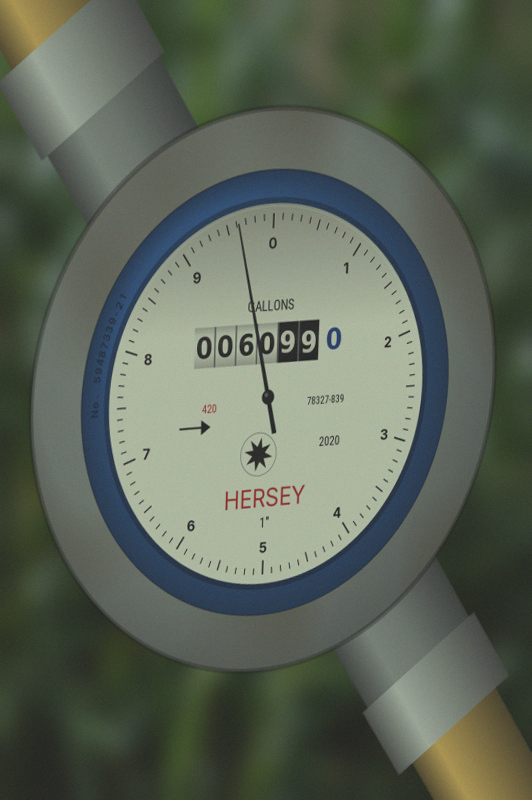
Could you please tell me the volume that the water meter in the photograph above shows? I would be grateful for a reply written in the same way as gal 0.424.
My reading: gal 60989.6
